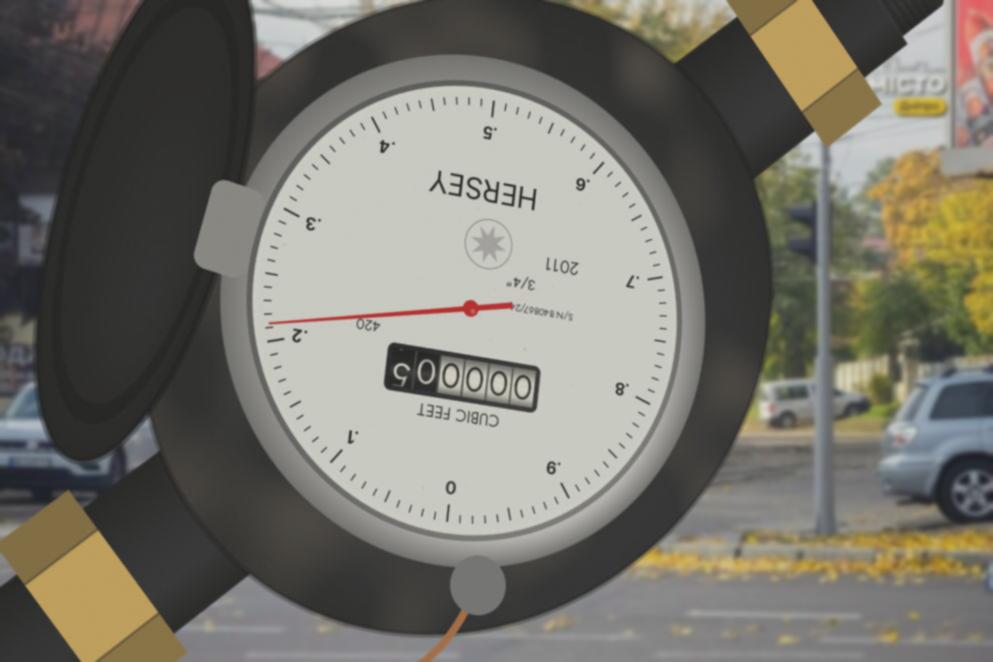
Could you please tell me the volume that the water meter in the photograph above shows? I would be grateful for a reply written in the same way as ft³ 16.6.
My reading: ft³ 5.21
